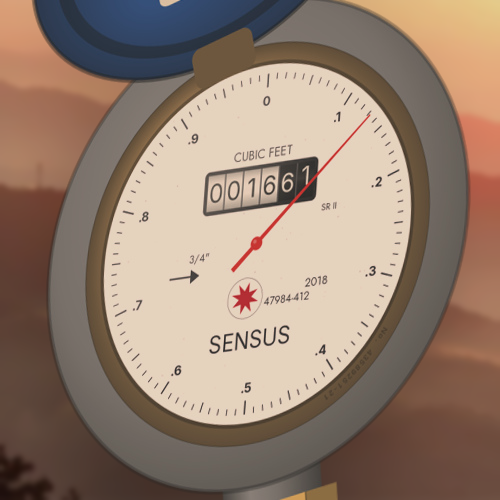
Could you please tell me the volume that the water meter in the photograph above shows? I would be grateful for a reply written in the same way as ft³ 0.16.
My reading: ft³ 1661.13
